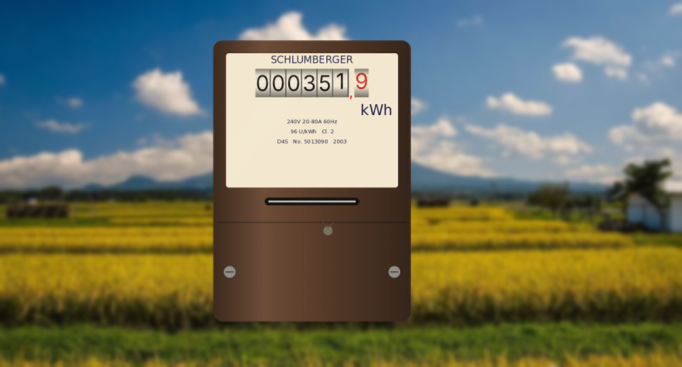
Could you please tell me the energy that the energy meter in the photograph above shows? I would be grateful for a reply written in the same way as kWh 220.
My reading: kWh 351.9
